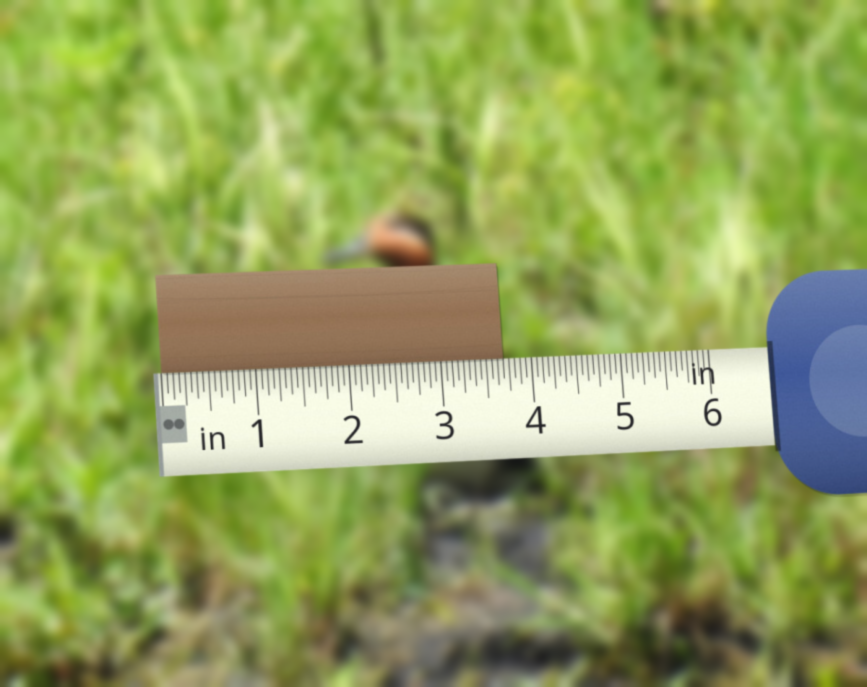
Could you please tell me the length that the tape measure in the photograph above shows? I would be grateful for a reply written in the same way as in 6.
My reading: in 3.6875
